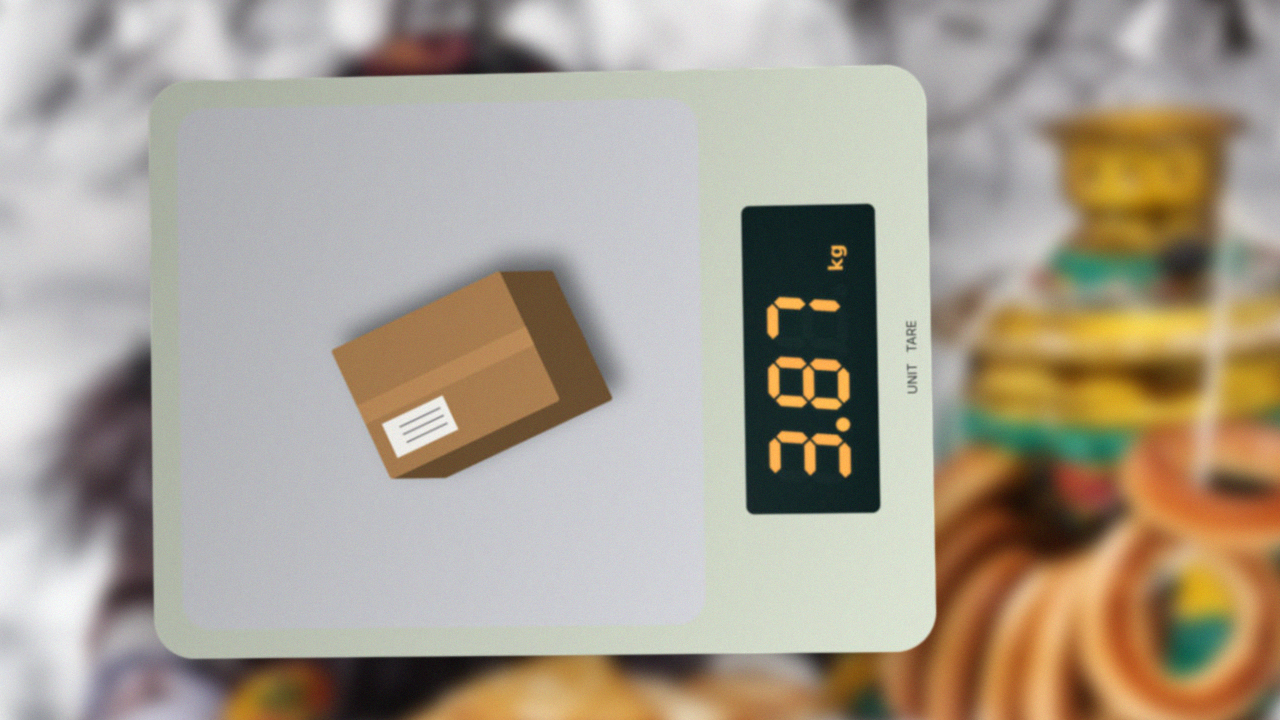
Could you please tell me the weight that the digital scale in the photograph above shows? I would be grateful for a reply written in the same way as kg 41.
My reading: kg 3.87
